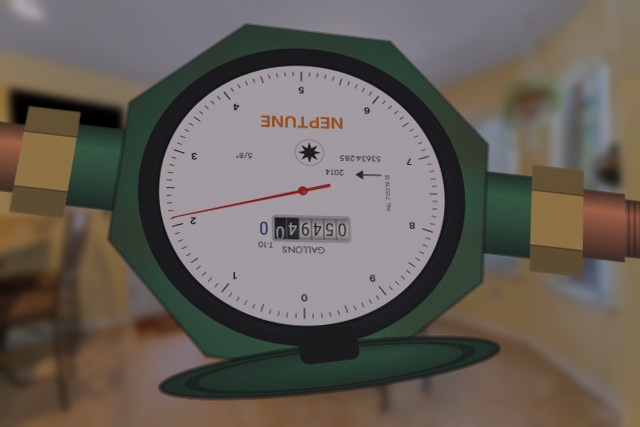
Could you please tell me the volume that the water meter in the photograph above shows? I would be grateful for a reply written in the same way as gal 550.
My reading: gal 549402.1
